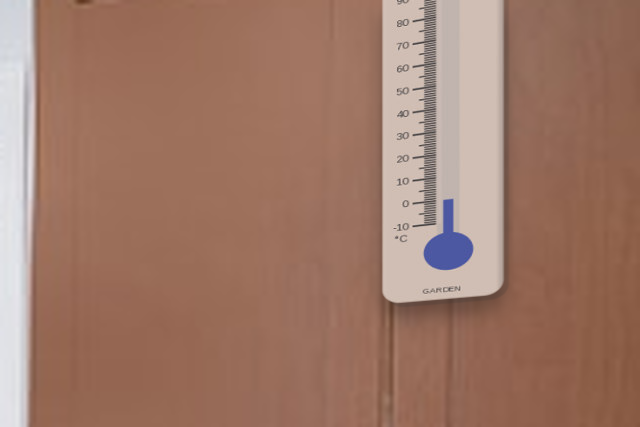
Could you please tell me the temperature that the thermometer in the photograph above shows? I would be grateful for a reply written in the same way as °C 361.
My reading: °C 0
